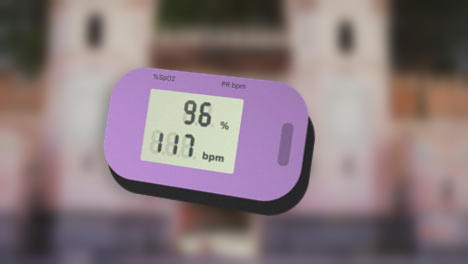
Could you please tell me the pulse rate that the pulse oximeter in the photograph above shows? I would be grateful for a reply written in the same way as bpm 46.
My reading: bpm 117
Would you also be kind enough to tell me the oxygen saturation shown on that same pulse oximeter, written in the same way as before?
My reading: % 96
